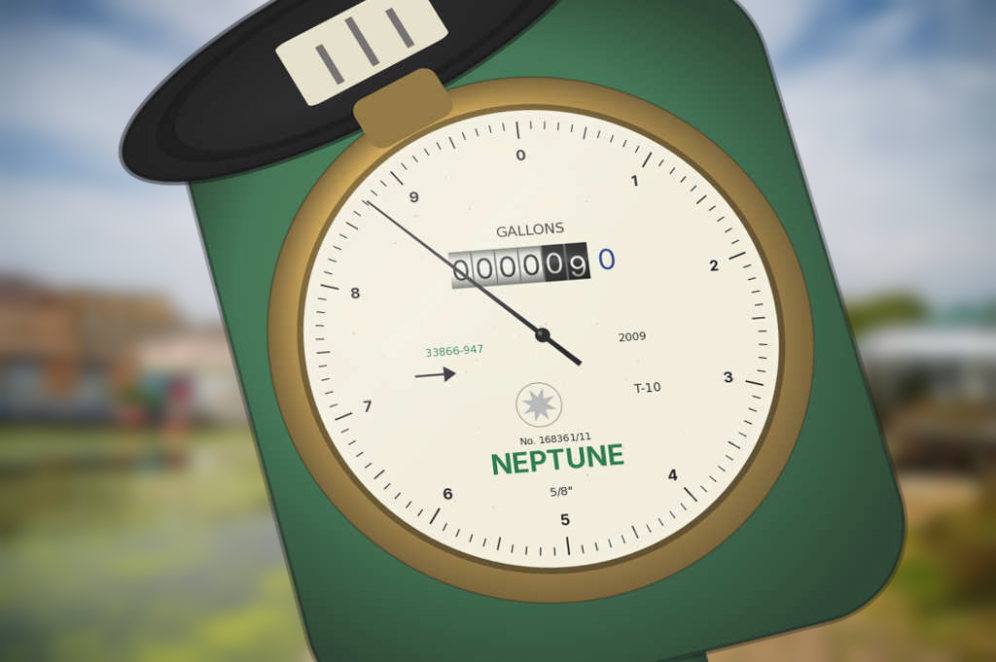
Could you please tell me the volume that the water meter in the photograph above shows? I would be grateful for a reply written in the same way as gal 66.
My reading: gal 88.7
